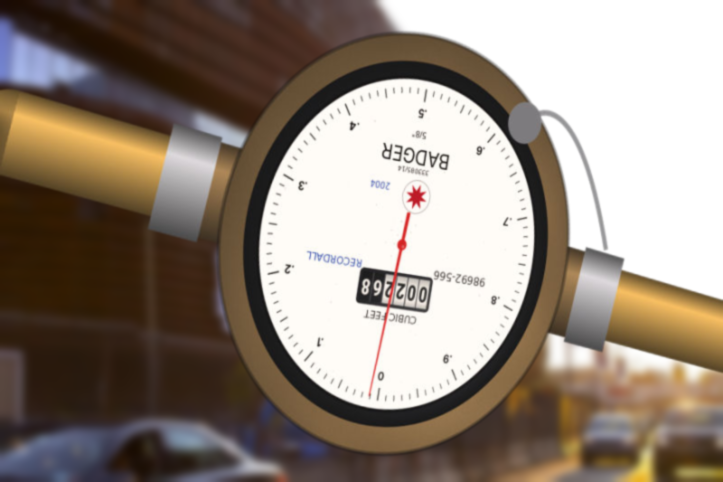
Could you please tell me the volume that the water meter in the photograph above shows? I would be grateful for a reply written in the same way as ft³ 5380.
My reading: ft³ 2268.01
